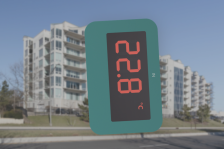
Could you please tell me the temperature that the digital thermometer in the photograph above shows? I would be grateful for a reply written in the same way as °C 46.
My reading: °C 22.8
